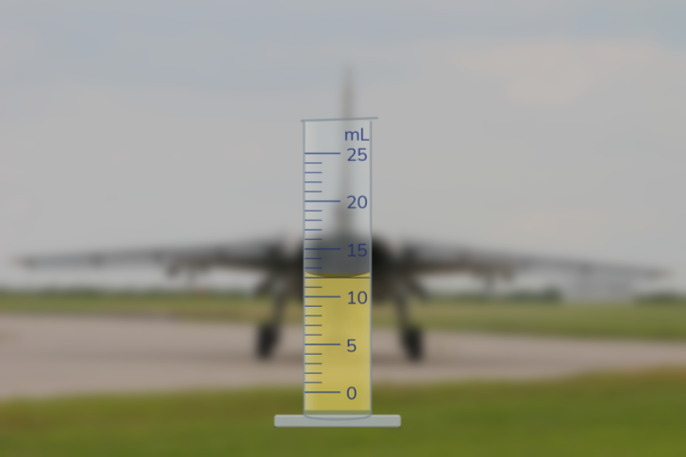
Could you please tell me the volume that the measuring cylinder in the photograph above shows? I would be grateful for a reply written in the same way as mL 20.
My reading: mL 12
